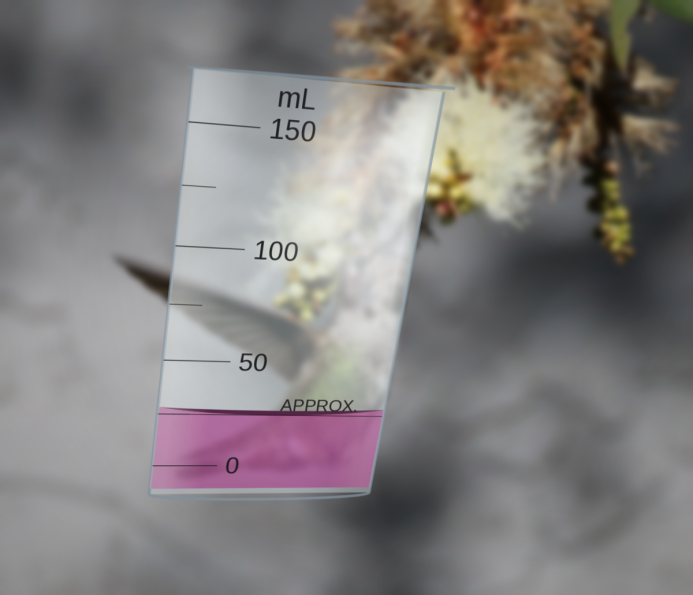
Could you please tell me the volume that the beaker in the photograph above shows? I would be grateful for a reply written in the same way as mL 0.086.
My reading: mL 25
